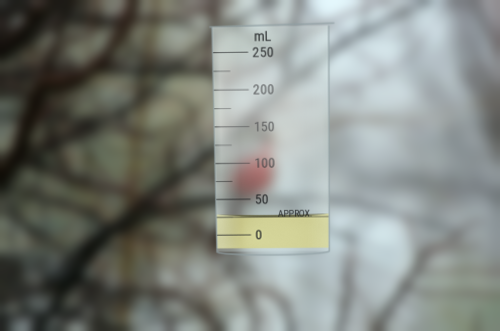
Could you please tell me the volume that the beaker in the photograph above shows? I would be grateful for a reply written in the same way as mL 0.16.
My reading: mL 25
